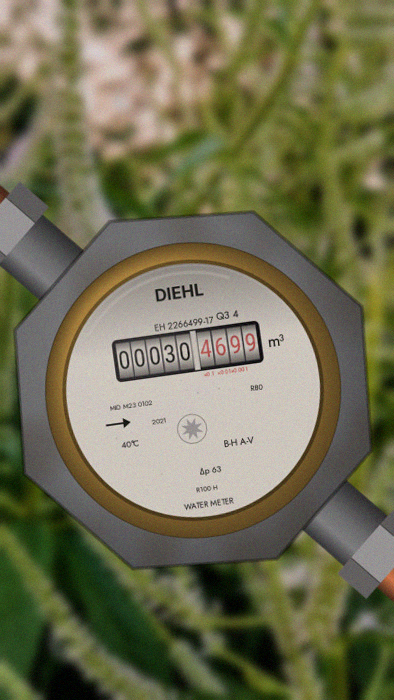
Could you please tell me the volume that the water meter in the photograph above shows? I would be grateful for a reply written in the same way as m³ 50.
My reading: m³ 30.4699
